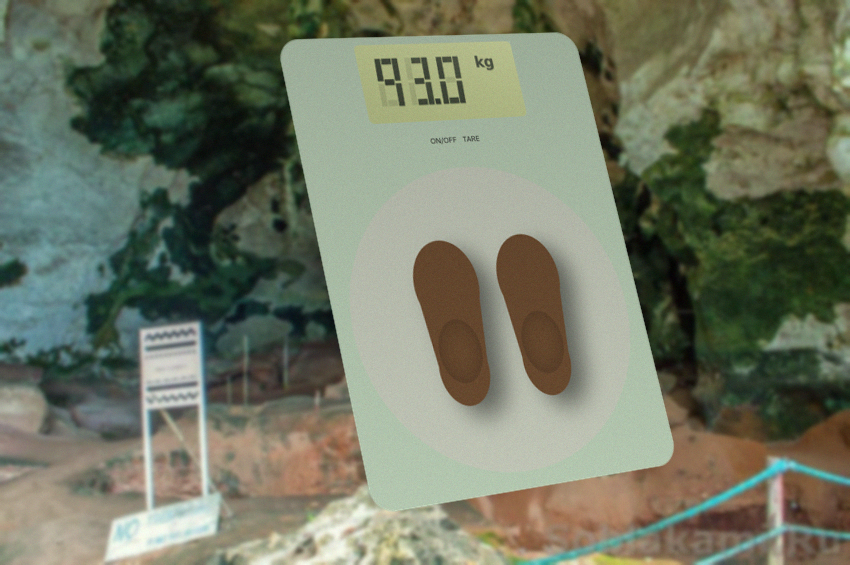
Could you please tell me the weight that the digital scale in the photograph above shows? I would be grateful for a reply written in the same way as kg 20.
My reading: kg 93.0
